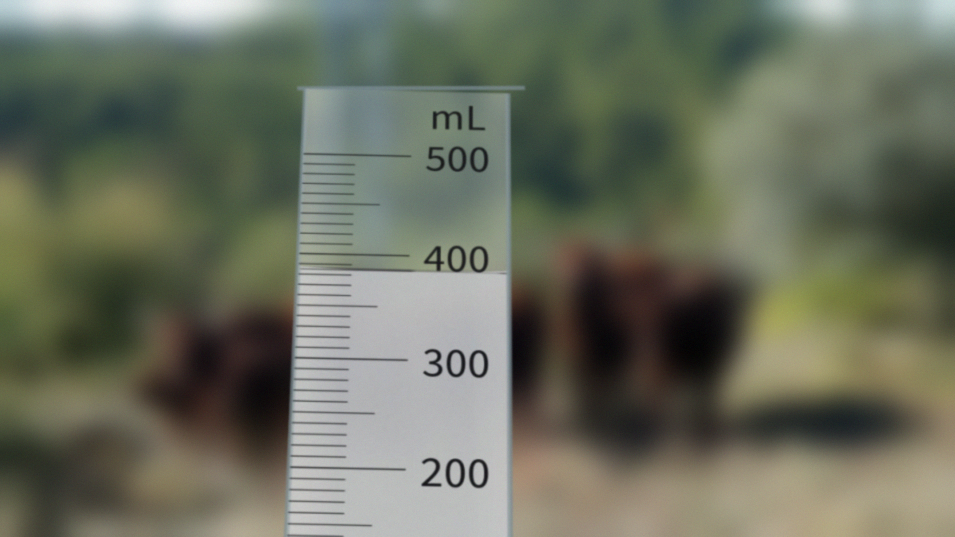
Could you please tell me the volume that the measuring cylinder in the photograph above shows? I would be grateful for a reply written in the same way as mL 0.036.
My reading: mL 385
